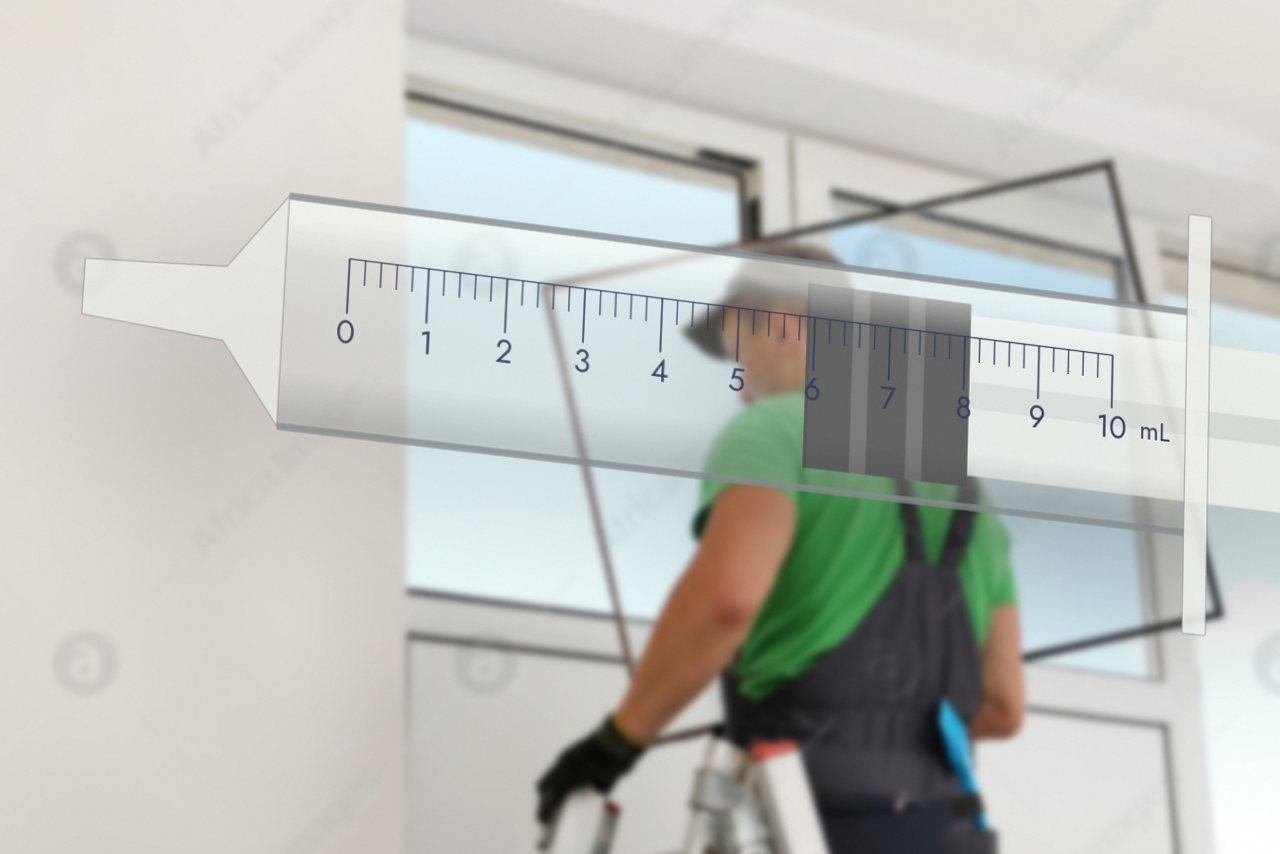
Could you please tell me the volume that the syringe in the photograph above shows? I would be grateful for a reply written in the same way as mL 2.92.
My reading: mL 5.9
